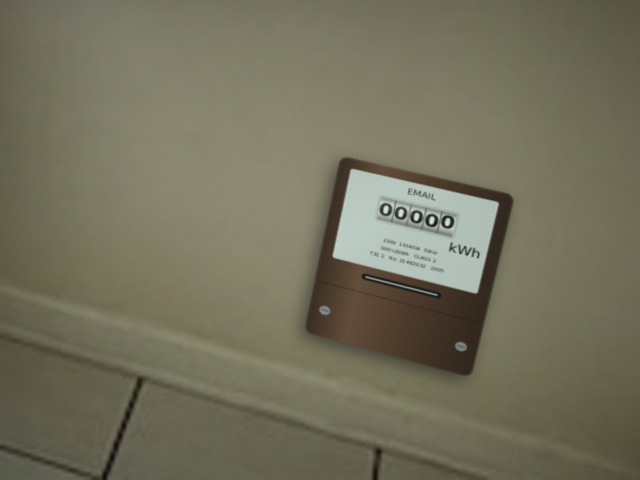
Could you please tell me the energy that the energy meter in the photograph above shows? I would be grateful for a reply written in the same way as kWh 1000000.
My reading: kWh 0
